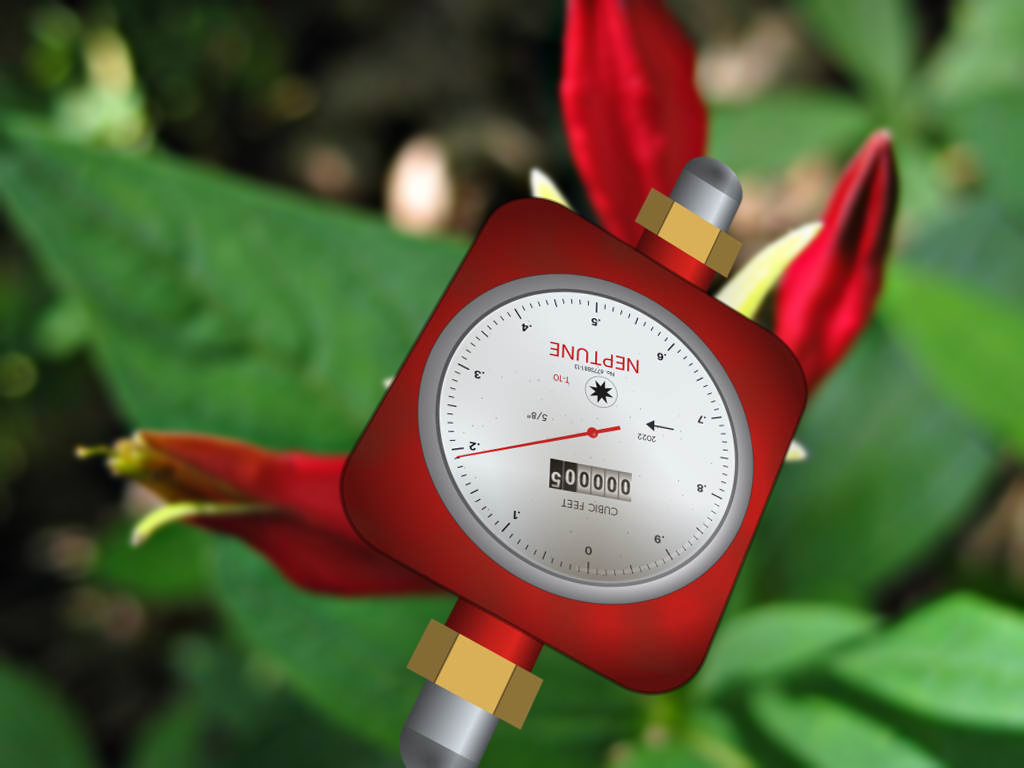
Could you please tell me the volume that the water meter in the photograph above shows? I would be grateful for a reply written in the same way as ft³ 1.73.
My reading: ft³ 5.19
